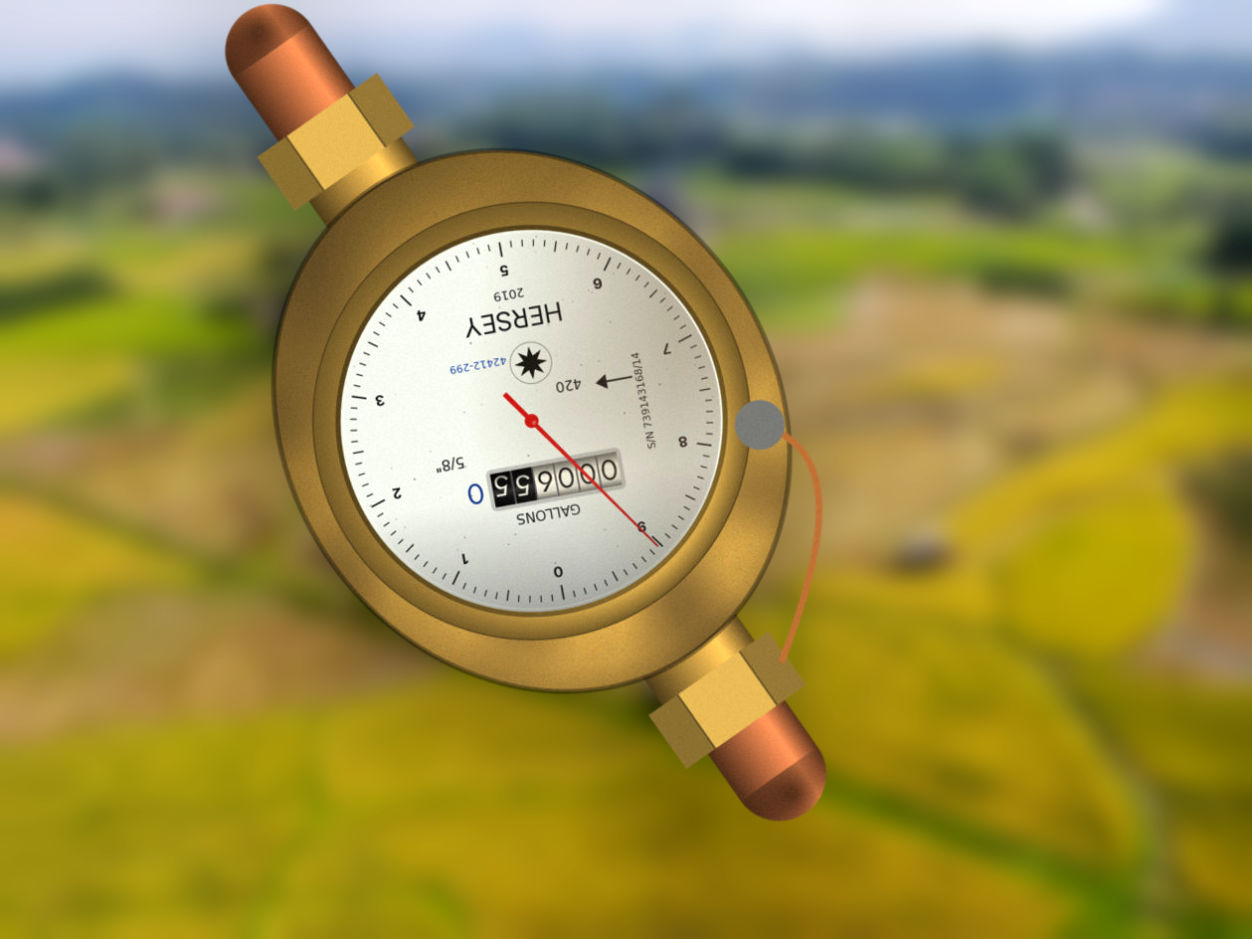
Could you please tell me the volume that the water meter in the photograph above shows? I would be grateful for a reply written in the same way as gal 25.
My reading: gal 6549.0
